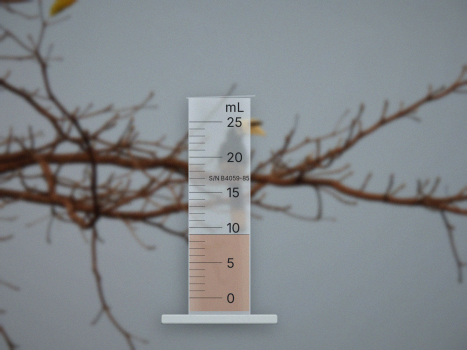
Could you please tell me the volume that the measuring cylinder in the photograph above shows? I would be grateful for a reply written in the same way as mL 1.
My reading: mL 9
